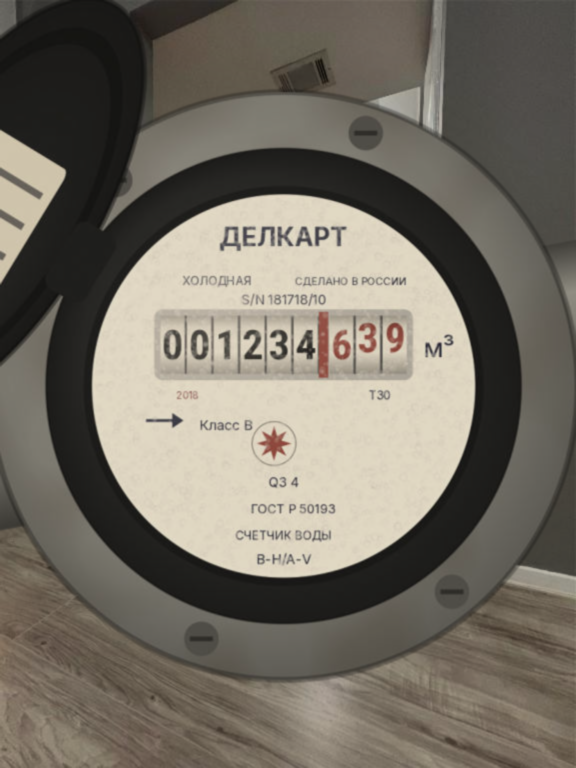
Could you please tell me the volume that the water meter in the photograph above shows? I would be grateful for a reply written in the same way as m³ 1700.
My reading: m³ 1234.639
